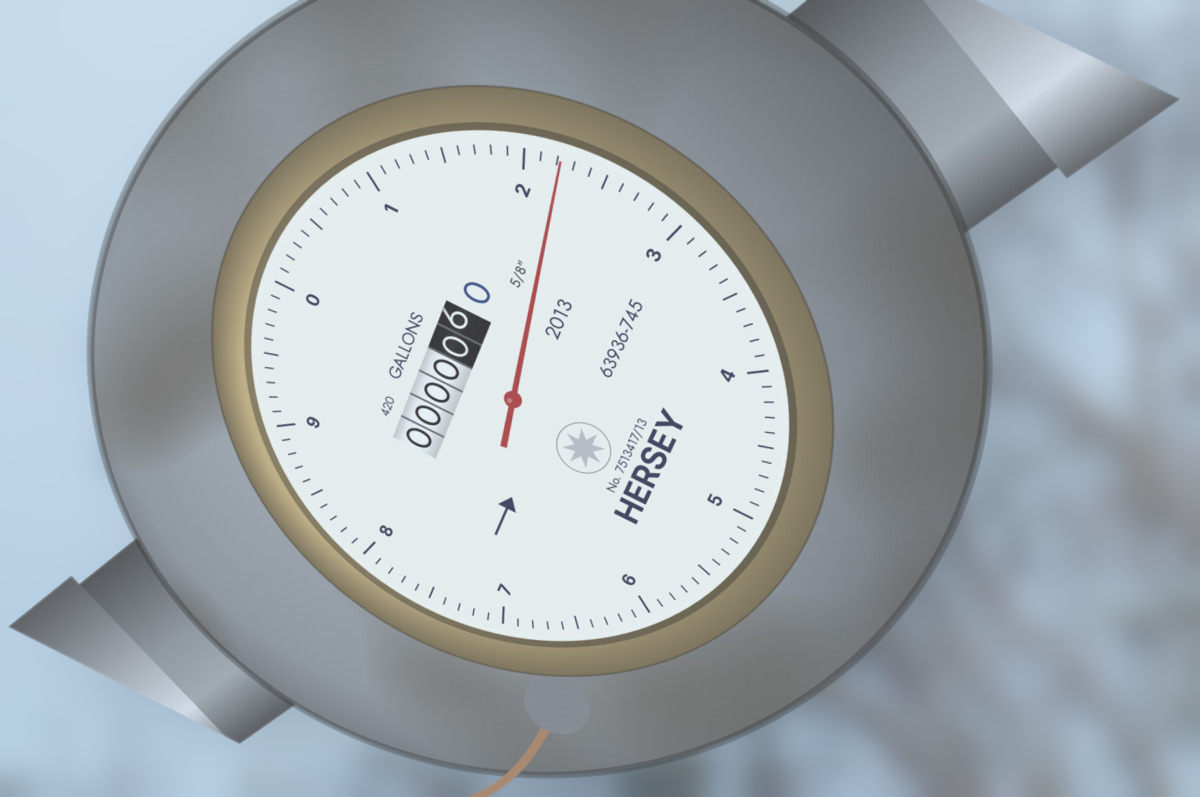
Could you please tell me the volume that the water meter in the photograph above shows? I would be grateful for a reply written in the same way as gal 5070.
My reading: gal 62.2
